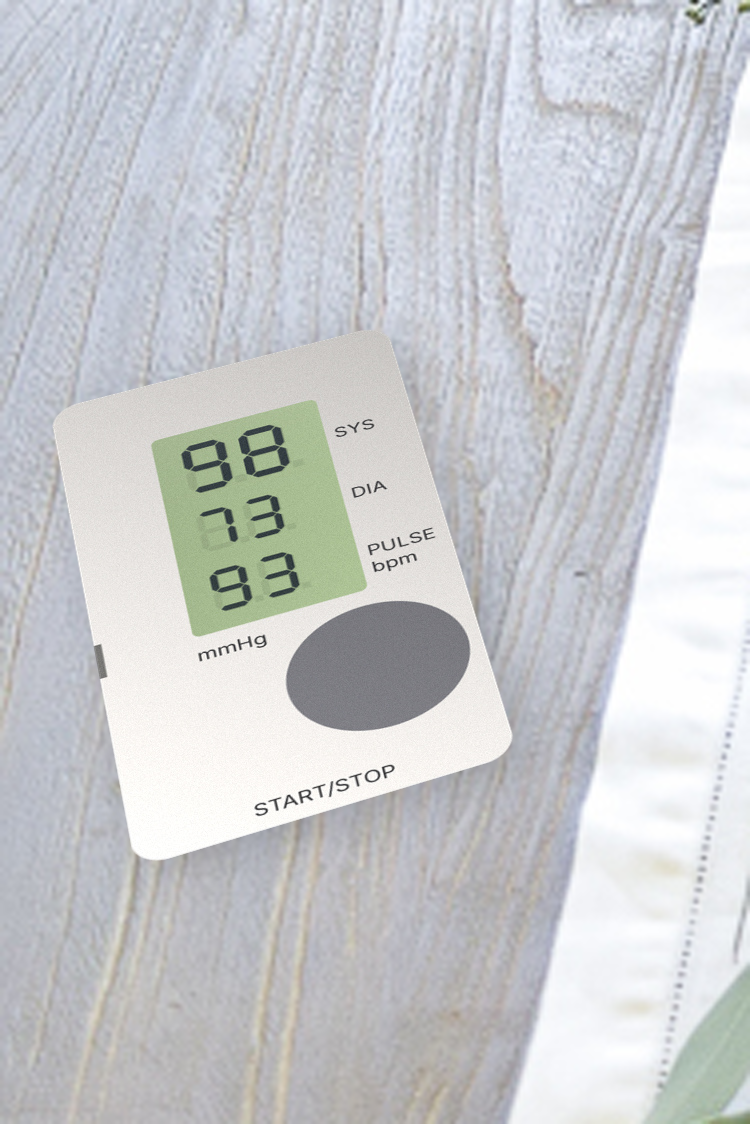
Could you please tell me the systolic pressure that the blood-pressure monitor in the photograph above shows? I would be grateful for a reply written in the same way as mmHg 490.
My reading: mmHg 98
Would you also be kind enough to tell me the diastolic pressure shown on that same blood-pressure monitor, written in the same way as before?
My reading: mmHg 73
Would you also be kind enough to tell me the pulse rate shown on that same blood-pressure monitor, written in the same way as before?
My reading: bpm 93
